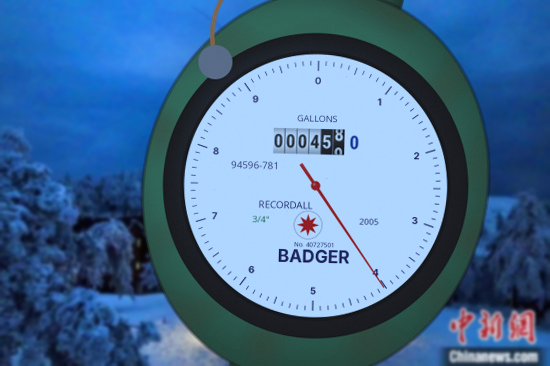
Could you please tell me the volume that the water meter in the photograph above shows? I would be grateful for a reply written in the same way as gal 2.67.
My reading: gal 4584.0
